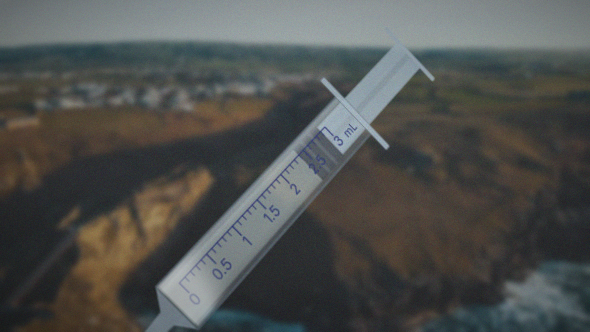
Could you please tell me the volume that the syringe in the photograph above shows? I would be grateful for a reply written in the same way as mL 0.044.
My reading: mL 2.4
